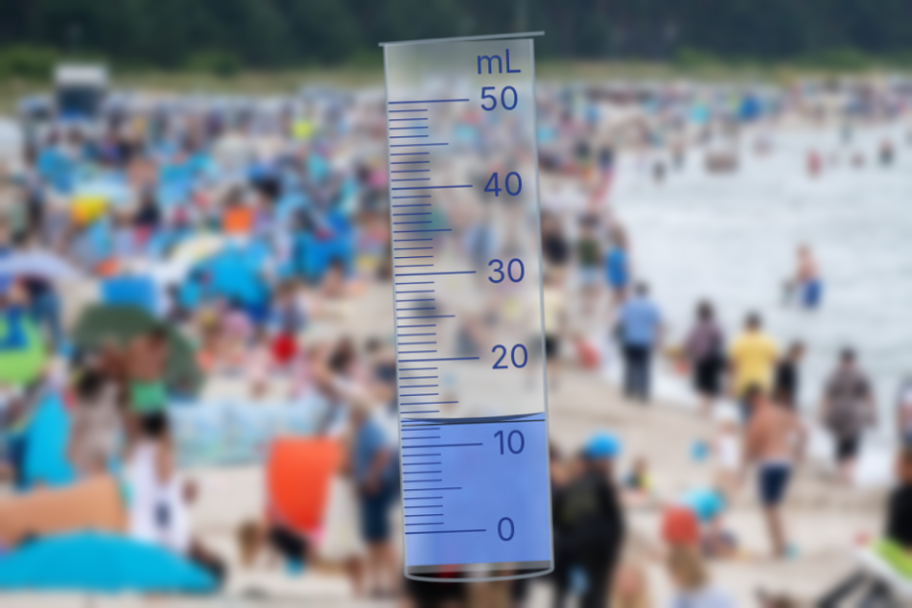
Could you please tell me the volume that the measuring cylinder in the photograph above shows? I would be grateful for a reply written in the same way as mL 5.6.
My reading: mL 12.5
